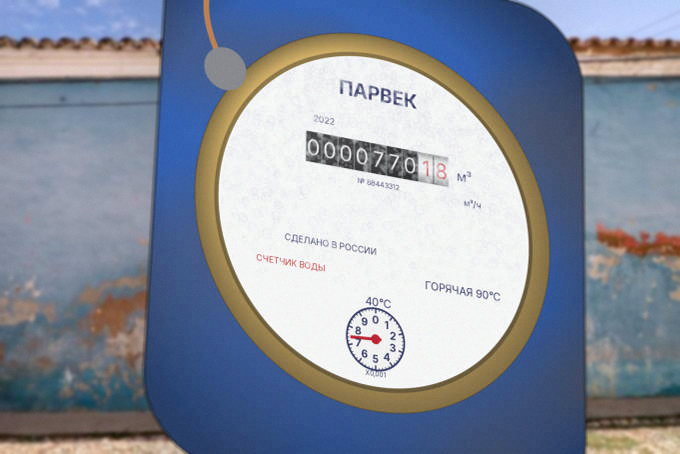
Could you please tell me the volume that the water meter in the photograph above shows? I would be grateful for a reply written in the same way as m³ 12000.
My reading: m³ 770.187
